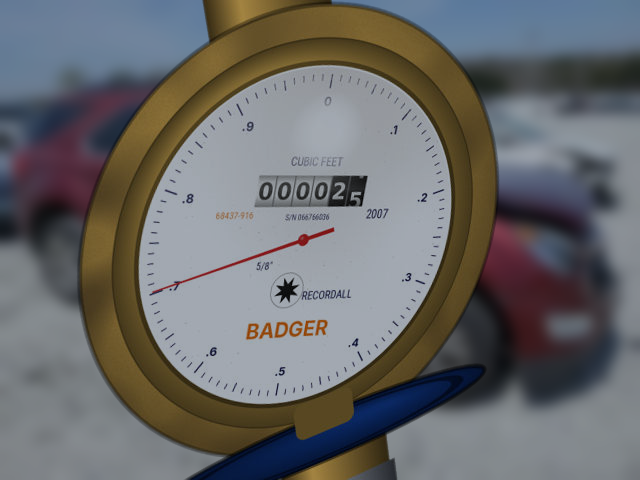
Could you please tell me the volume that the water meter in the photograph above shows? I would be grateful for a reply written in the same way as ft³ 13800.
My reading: ft³ 24.70
